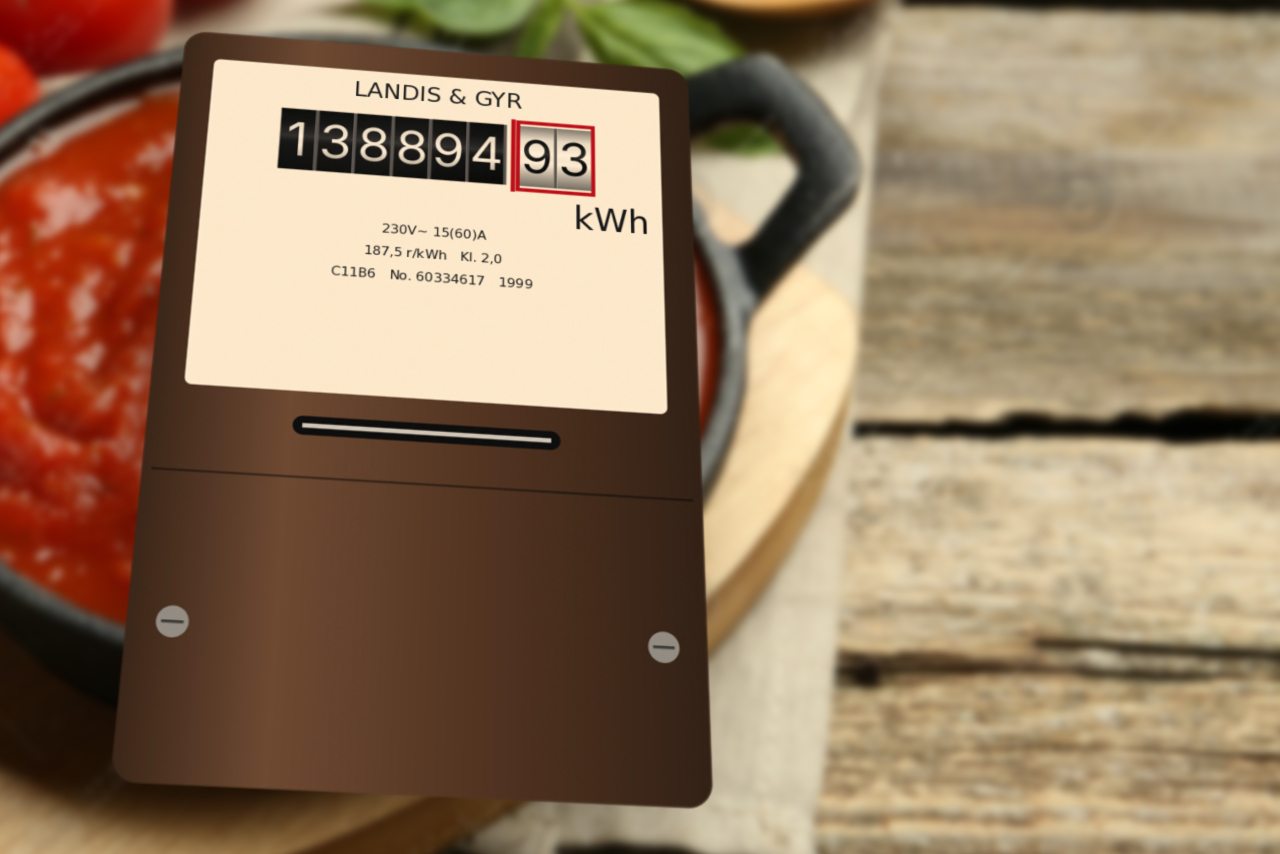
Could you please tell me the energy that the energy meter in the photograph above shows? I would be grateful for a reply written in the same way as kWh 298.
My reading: kWh 138894.93
